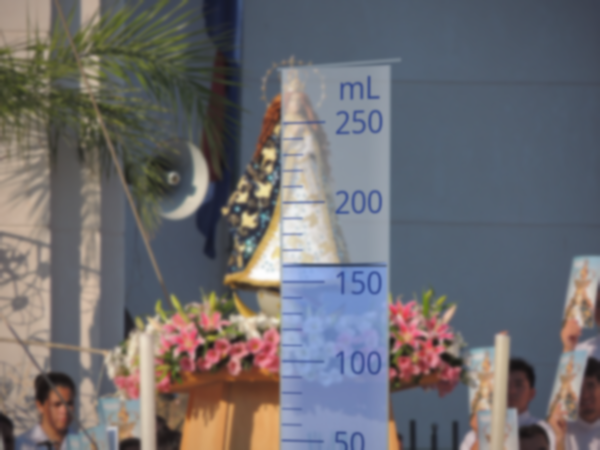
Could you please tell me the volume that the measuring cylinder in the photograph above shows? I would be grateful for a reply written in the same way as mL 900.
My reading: mL 160
